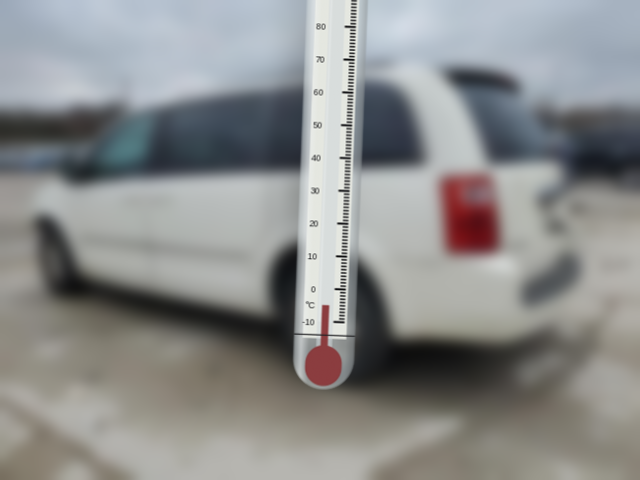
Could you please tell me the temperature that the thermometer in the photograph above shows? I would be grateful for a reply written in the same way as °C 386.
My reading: °C -5
